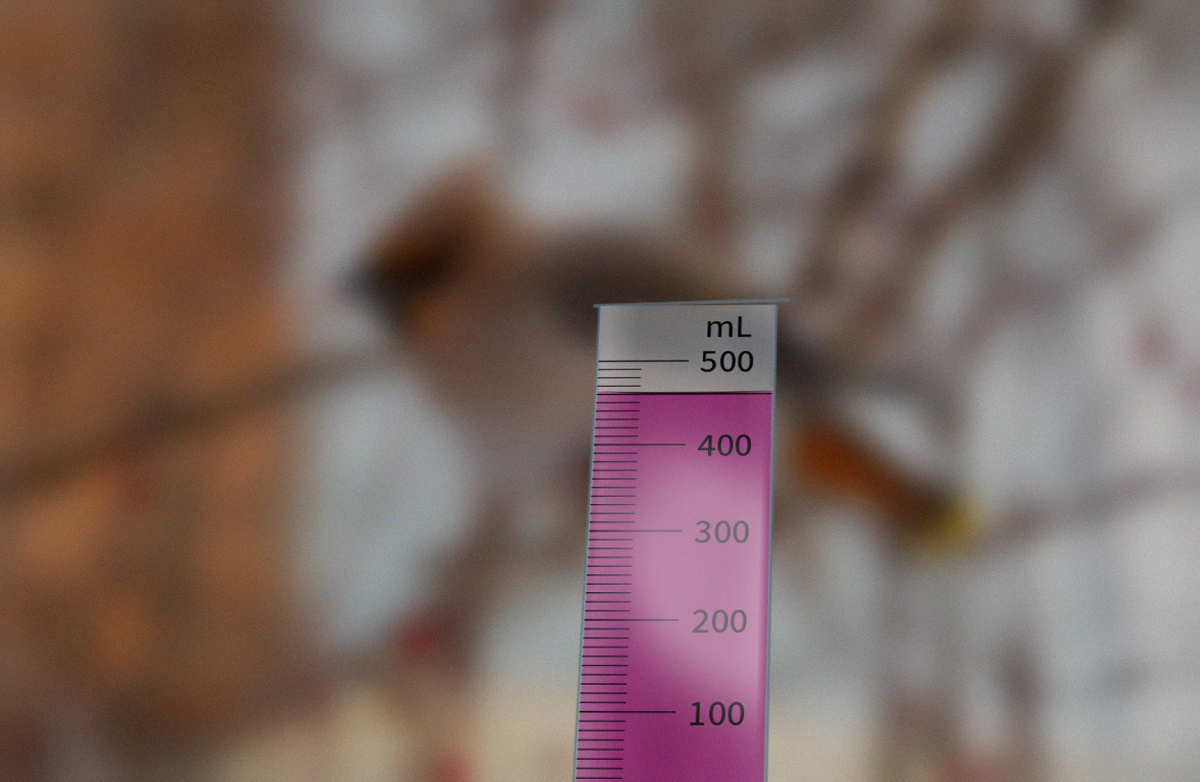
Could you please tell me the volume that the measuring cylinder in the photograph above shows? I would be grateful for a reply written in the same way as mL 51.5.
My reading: mL 460
